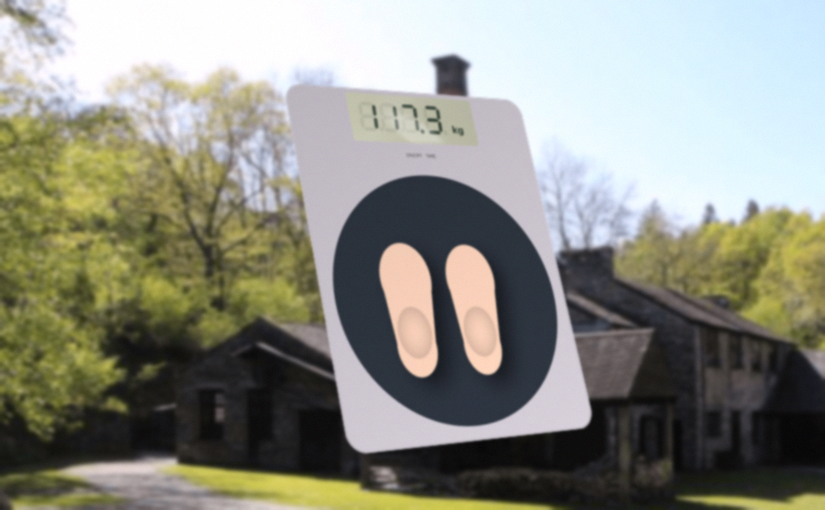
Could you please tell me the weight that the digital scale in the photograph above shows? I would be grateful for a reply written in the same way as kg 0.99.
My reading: kg 117.3
